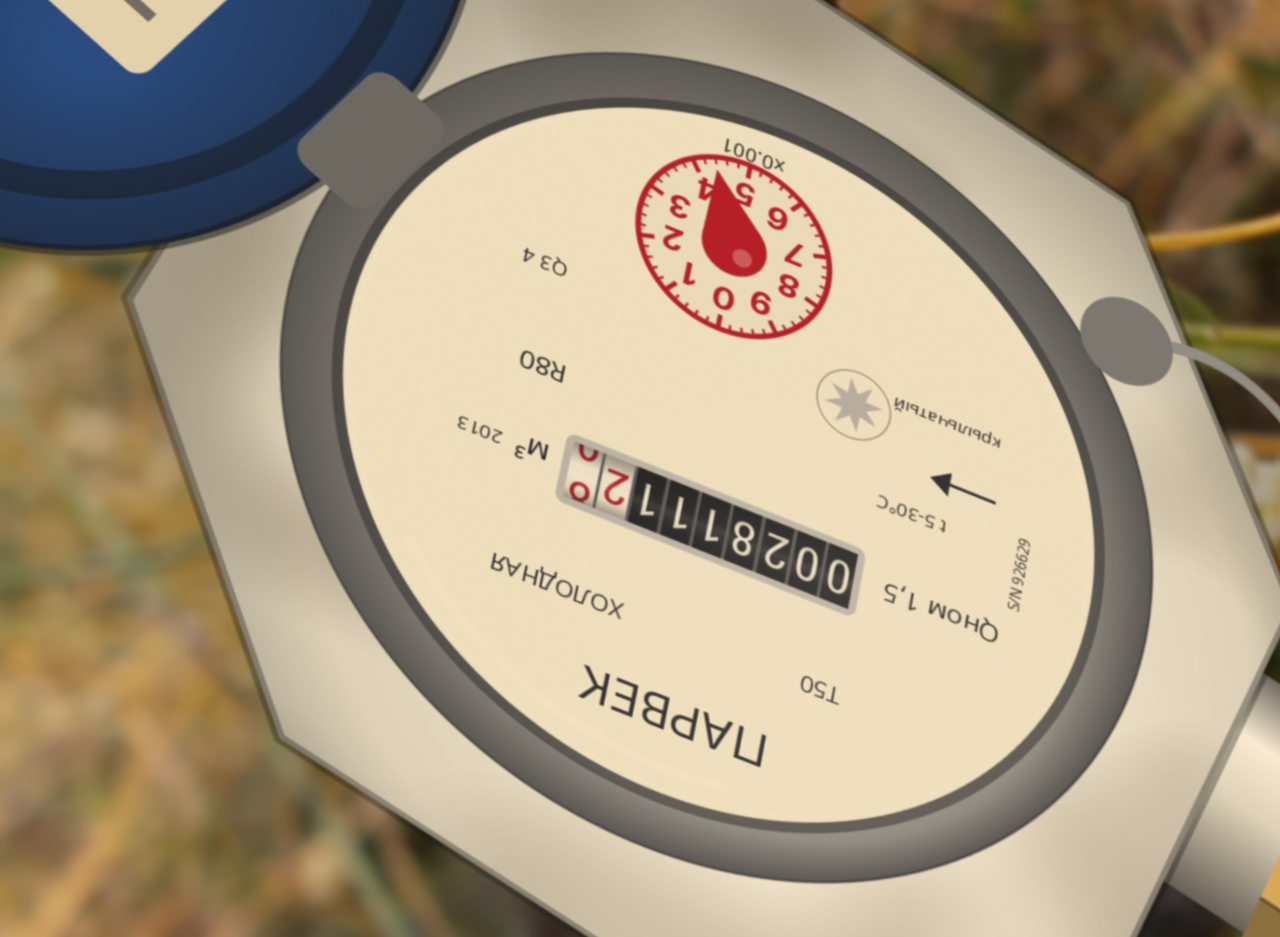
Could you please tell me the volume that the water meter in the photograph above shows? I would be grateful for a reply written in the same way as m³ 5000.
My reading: m³ 28111.284
